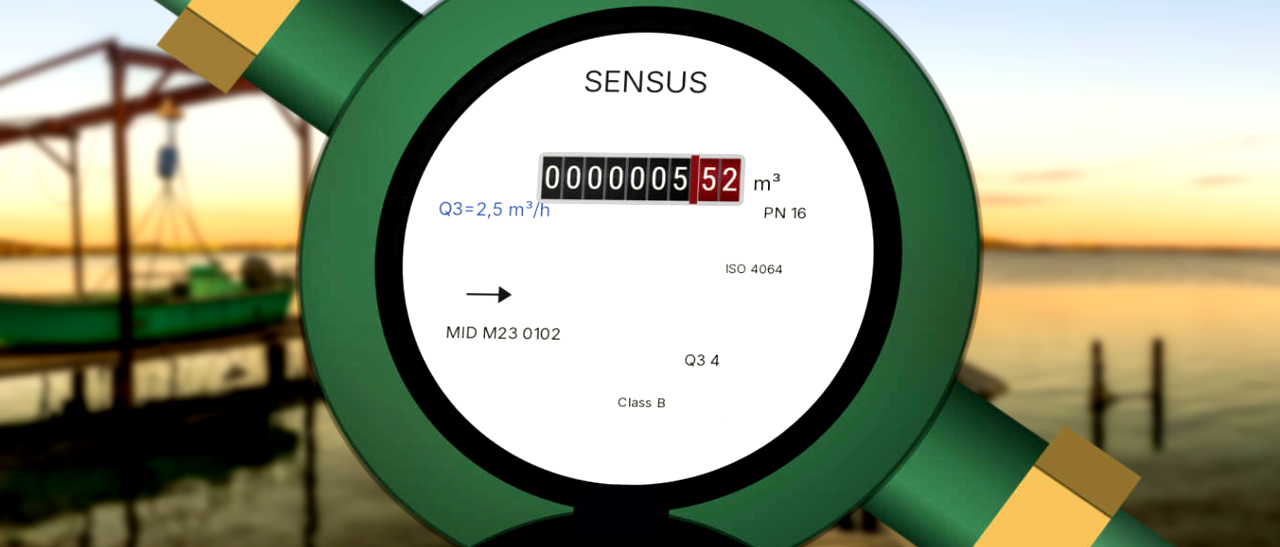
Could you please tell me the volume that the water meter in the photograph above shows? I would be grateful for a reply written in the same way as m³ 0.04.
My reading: m³ 5.52
